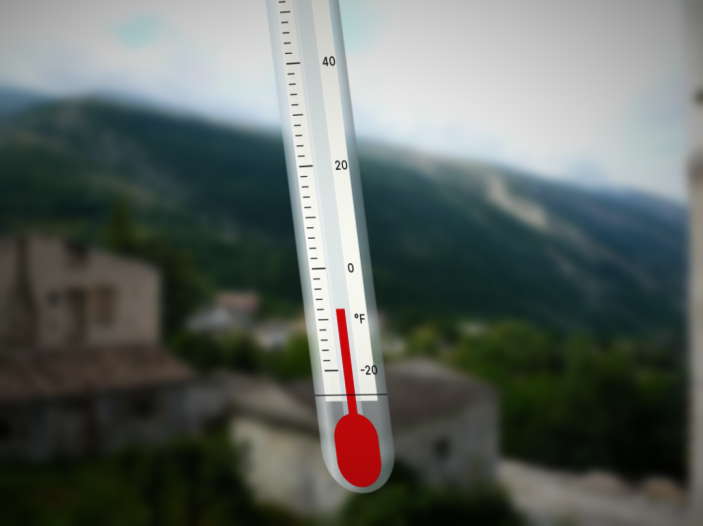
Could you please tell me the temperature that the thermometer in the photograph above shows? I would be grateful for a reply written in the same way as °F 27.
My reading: °F -8
